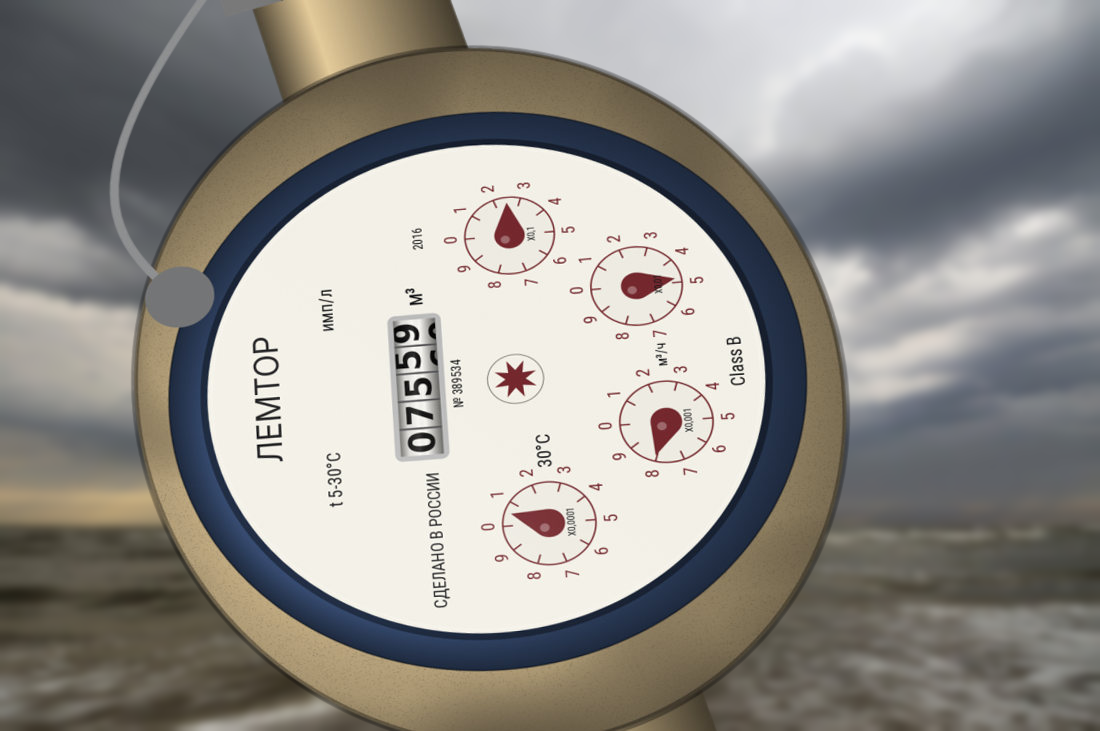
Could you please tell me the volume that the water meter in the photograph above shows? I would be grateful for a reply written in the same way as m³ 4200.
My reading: m³ 7559.2480
